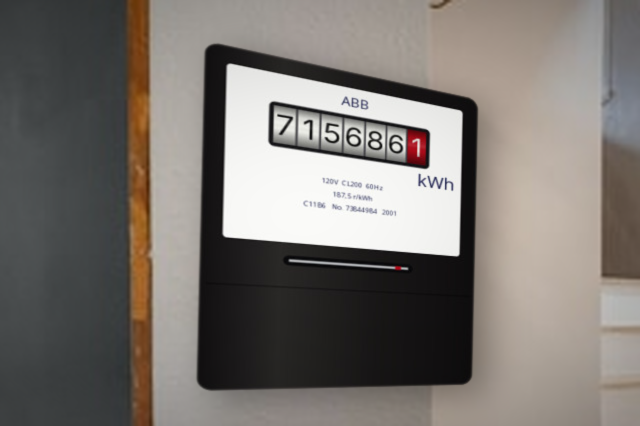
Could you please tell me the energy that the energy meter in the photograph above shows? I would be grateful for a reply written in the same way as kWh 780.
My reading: kWh 715686.1
